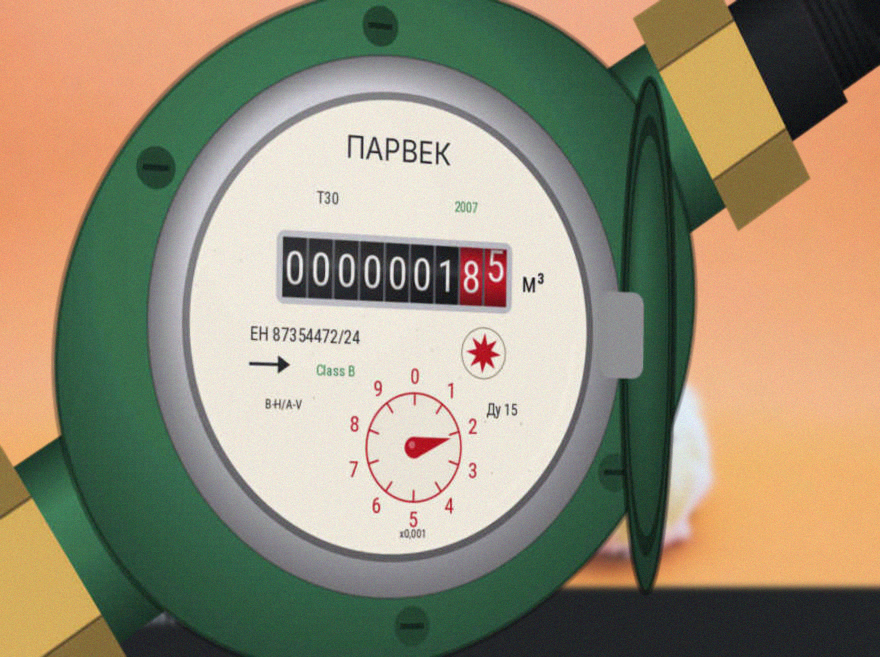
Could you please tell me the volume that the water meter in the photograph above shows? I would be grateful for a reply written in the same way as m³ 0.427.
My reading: m³ 1.852
